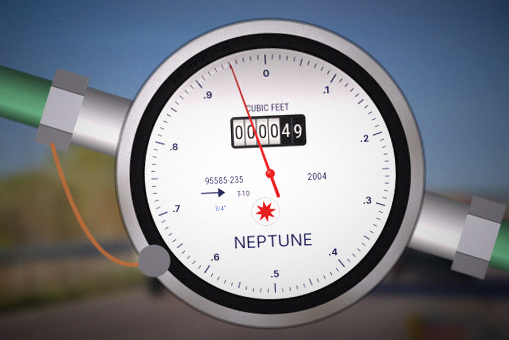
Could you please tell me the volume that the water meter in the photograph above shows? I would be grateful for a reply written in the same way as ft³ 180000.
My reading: ft³ 48.95
